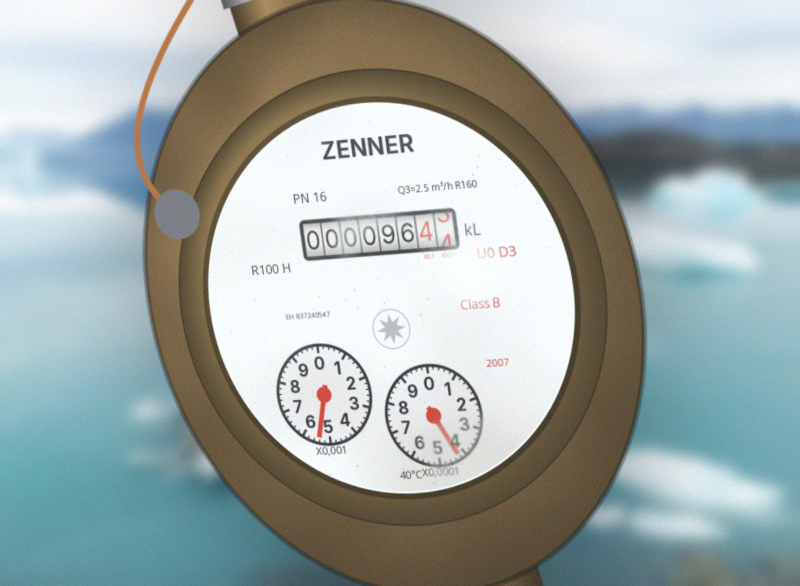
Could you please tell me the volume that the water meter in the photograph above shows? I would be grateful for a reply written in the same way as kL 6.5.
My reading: kL 96.4354
